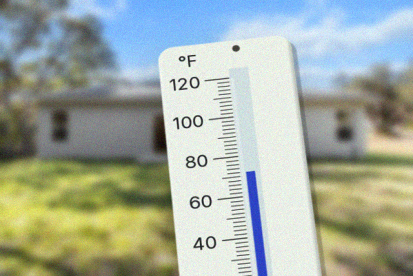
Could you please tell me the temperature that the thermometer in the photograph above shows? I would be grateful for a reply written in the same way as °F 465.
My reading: °F 72
